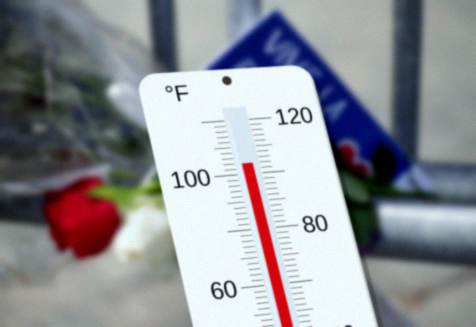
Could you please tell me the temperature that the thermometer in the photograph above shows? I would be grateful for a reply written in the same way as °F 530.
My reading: °F 104
